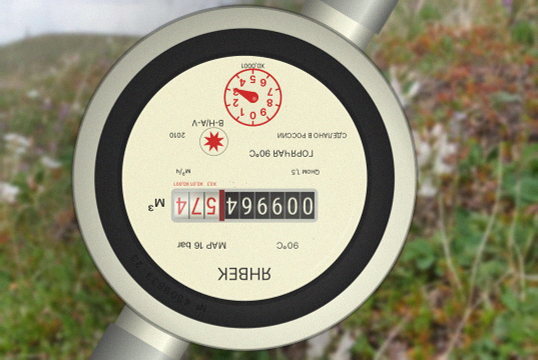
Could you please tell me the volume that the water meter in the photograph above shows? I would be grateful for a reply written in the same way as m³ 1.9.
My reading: m³ 9964.5743
